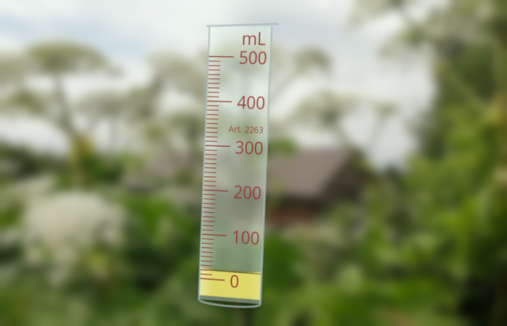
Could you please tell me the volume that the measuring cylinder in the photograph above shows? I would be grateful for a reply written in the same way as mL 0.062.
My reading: mL 20
